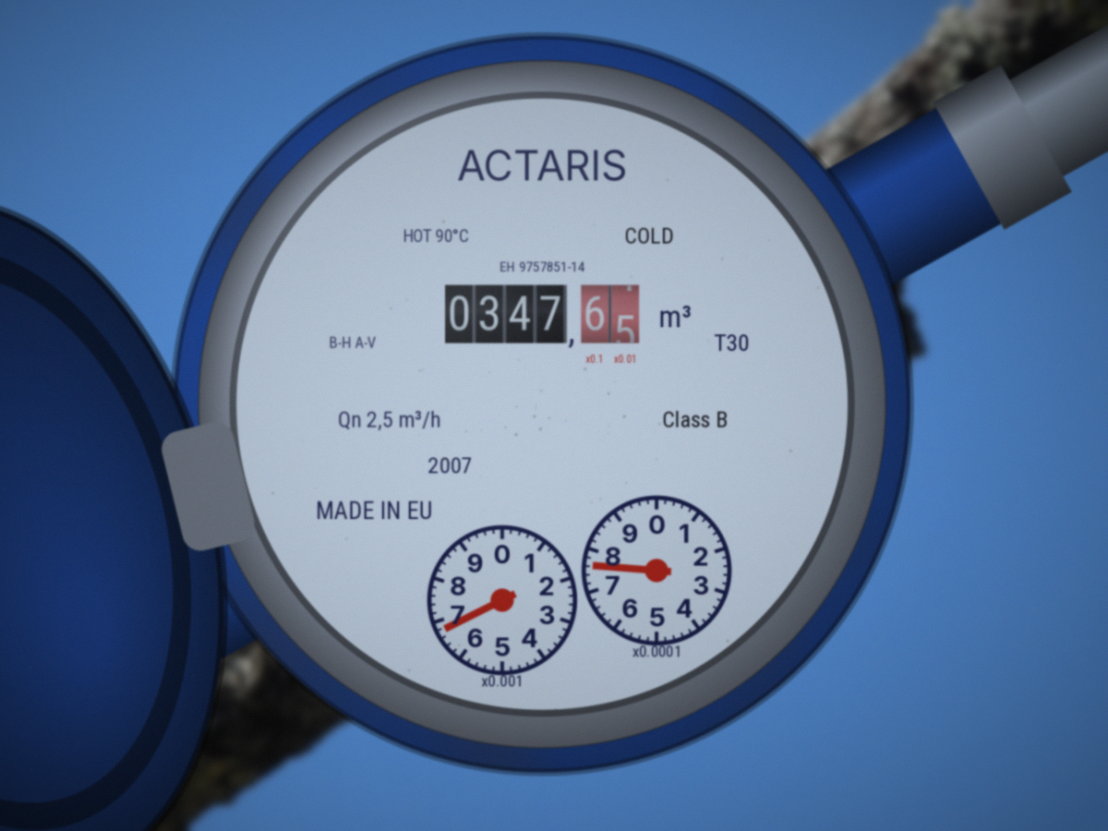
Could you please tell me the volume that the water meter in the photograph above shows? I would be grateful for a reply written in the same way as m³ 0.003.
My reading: m³ 347.6467
